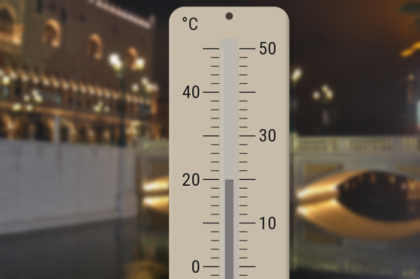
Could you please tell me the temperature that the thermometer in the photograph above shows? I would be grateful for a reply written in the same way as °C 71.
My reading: °C 20
